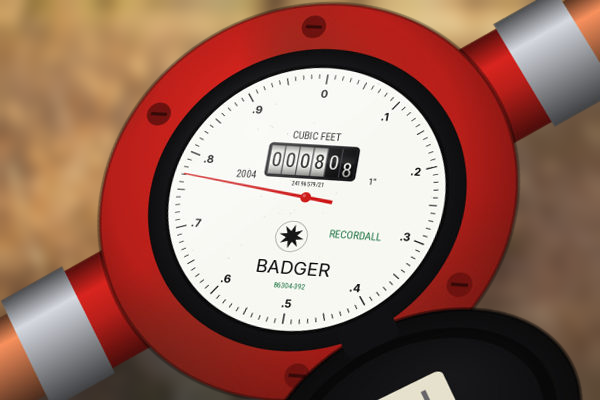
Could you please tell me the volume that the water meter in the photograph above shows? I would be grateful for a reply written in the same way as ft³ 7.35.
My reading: ft³ 807.77
